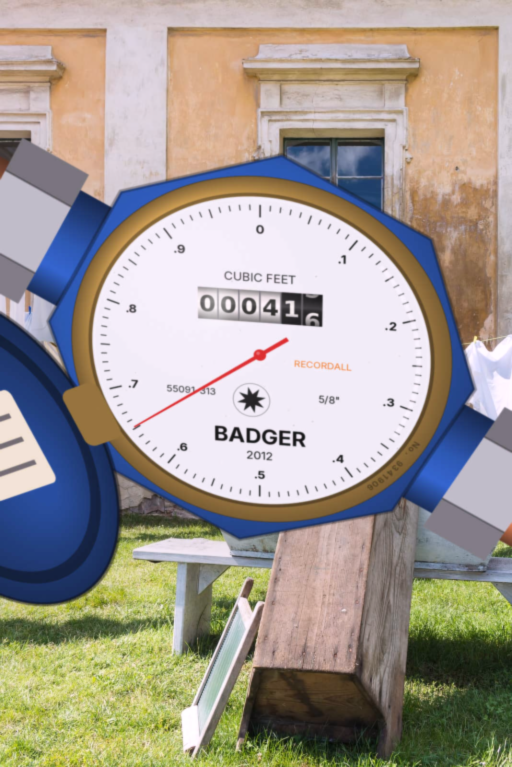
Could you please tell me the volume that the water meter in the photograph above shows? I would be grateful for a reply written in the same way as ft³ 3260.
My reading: ft³ 415.65
